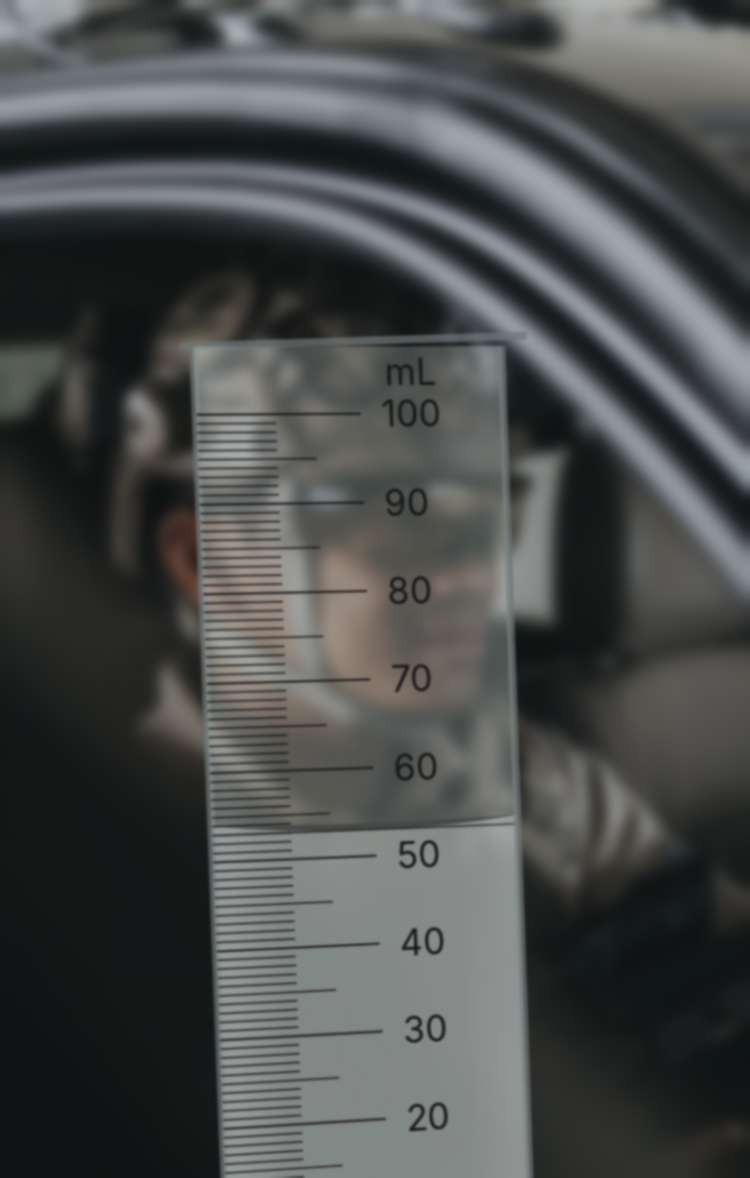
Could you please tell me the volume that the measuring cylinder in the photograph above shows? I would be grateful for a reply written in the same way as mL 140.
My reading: mL 53
